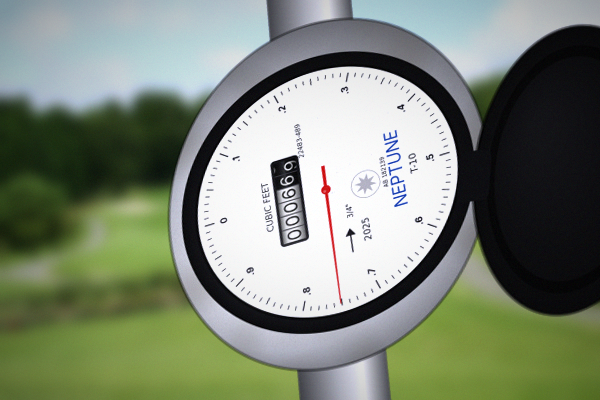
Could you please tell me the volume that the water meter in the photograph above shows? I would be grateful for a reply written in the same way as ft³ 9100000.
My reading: ft³ 668.75
